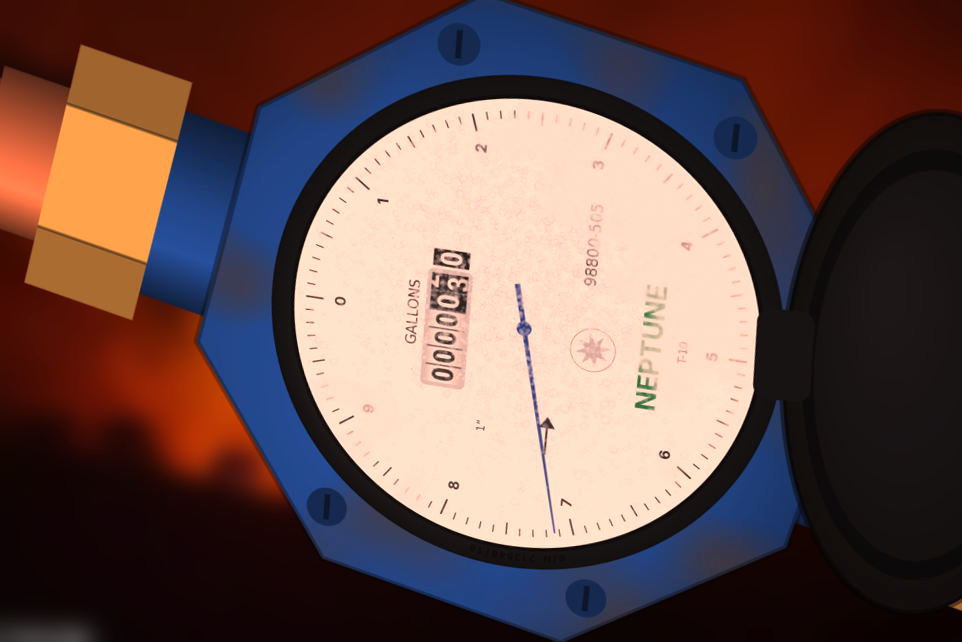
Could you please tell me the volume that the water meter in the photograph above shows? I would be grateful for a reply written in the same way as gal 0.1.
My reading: gal 27.1
